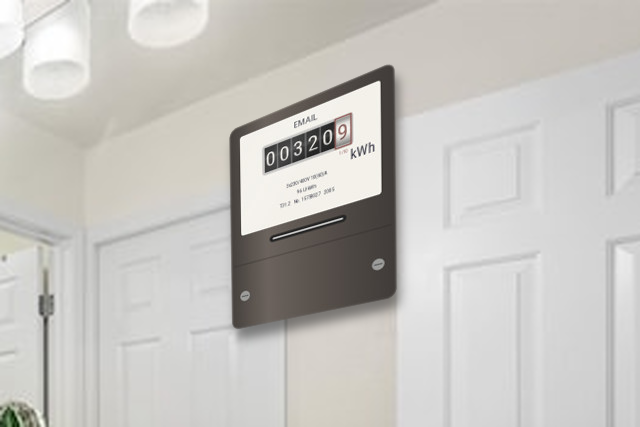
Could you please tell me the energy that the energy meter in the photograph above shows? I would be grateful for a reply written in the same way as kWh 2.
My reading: kWh 320.9
